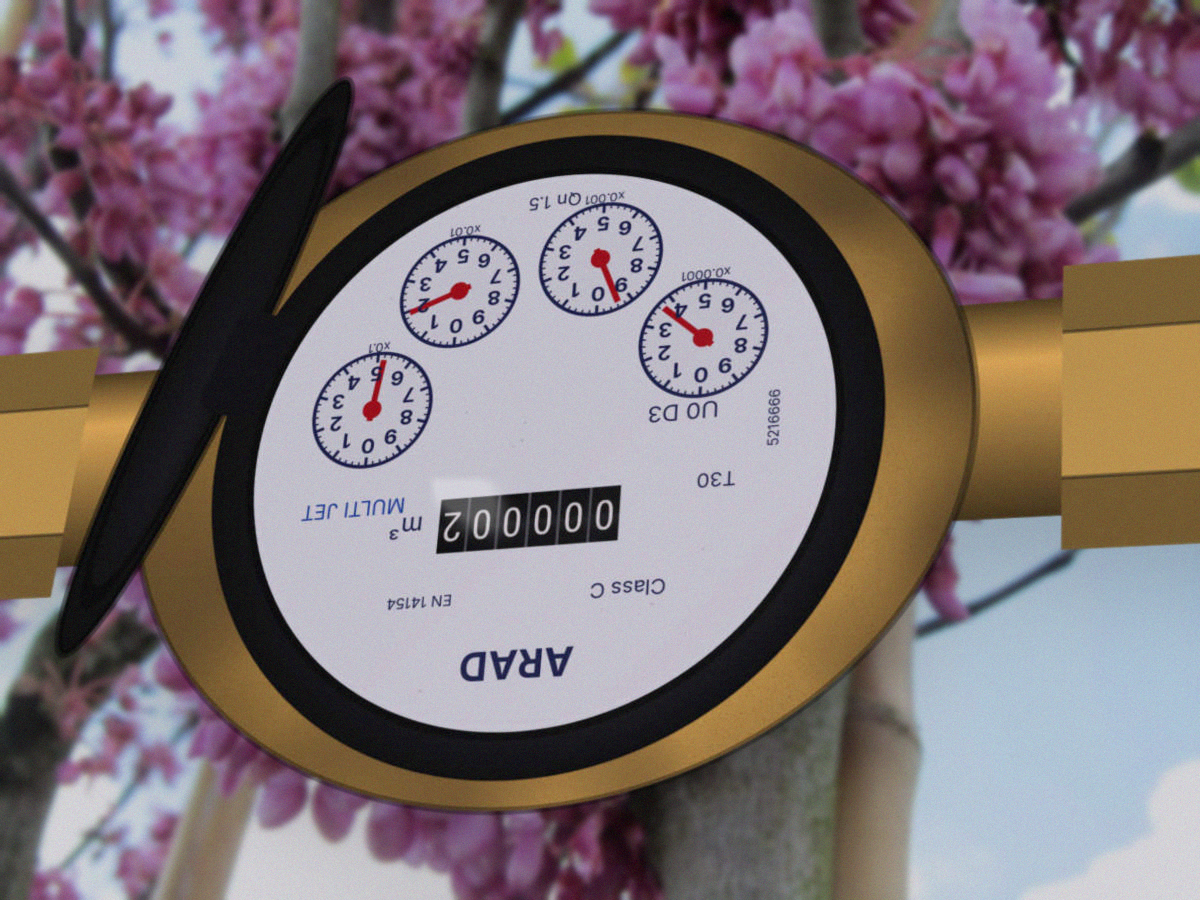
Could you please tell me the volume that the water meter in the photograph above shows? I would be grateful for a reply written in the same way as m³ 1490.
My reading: m³ 2.5193
